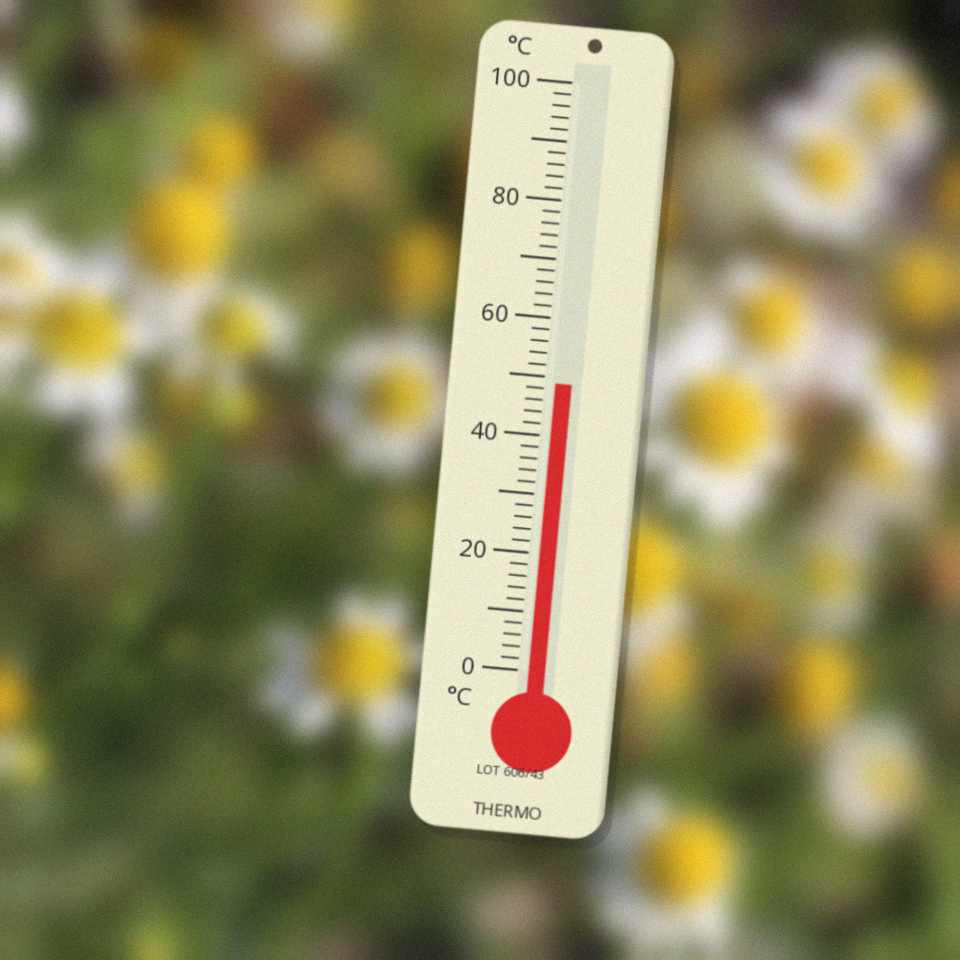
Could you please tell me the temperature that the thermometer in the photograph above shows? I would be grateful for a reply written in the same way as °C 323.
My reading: °C 49
